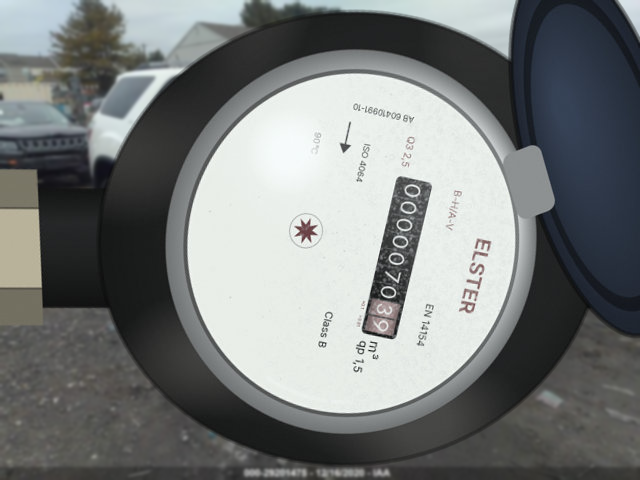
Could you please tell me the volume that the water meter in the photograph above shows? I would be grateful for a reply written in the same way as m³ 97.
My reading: m³ 70.39
